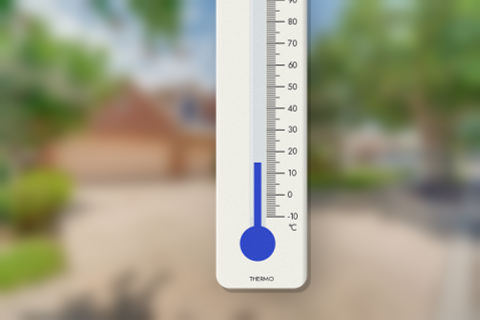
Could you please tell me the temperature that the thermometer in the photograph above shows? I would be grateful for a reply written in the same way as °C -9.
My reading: °C 15
